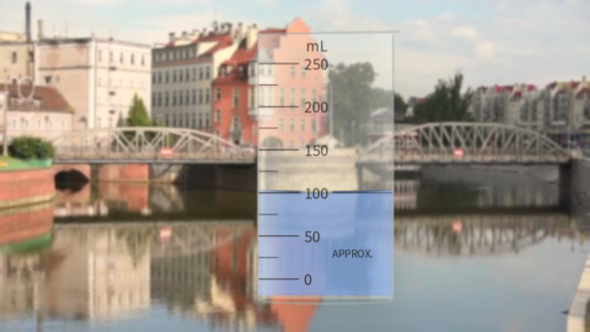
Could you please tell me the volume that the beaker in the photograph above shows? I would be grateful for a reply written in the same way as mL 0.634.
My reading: mL 100
